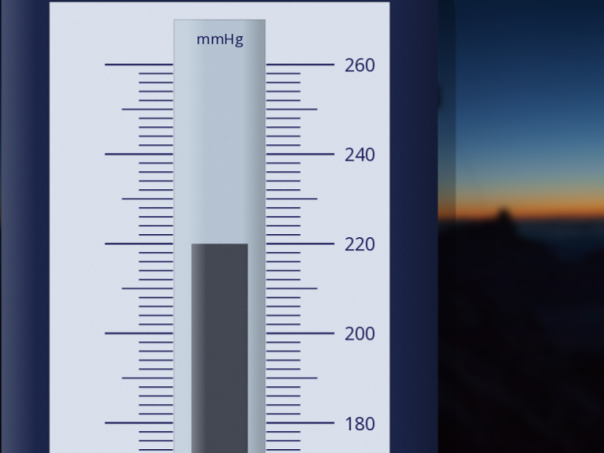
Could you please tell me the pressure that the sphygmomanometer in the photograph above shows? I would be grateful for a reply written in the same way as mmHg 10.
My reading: mmHg 220
